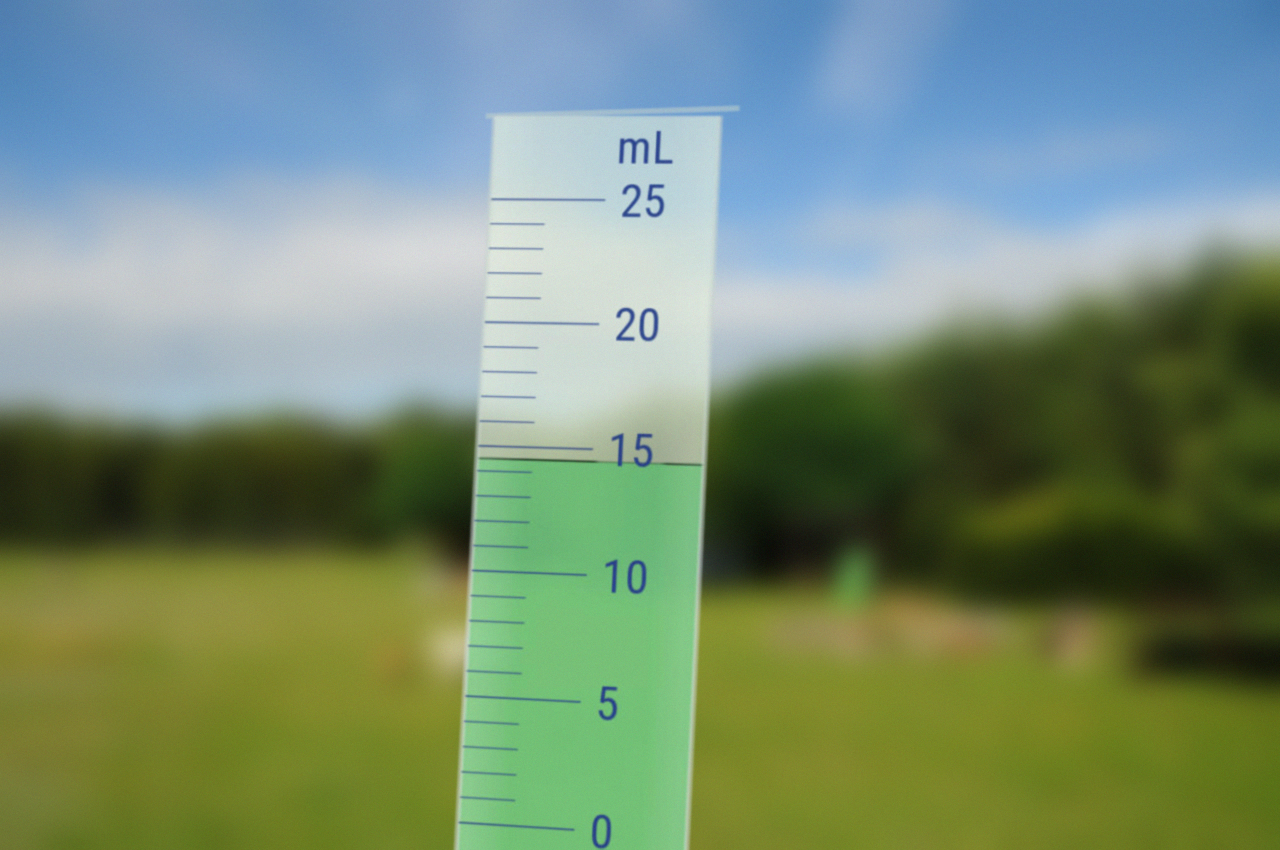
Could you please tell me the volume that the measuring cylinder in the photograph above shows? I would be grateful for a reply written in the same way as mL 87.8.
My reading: mL 14.5
